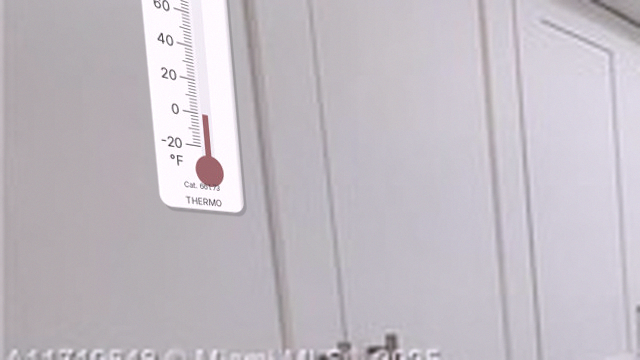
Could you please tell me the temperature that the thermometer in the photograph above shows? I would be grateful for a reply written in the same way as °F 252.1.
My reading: °F 0
